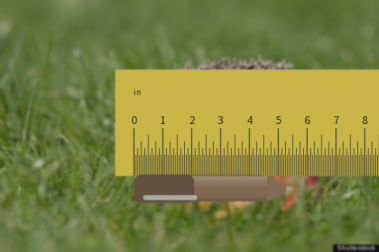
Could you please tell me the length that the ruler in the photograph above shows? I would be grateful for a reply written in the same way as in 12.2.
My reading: in 5.5
